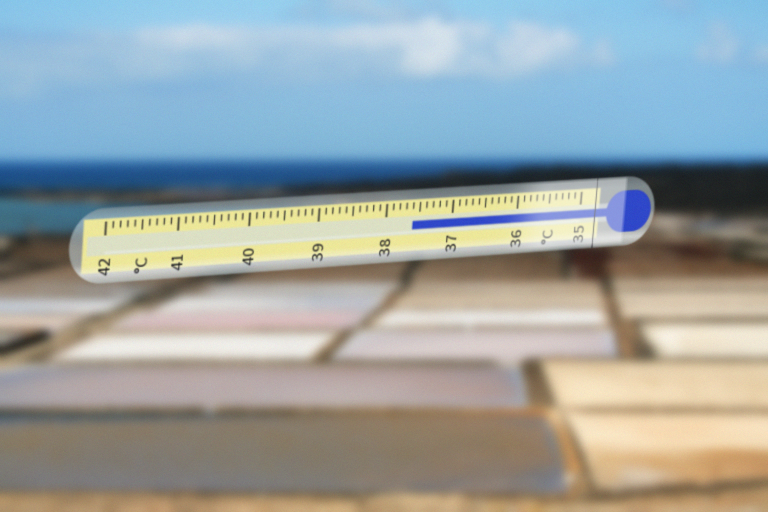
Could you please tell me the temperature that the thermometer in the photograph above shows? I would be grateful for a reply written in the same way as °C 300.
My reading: °C 37.6
